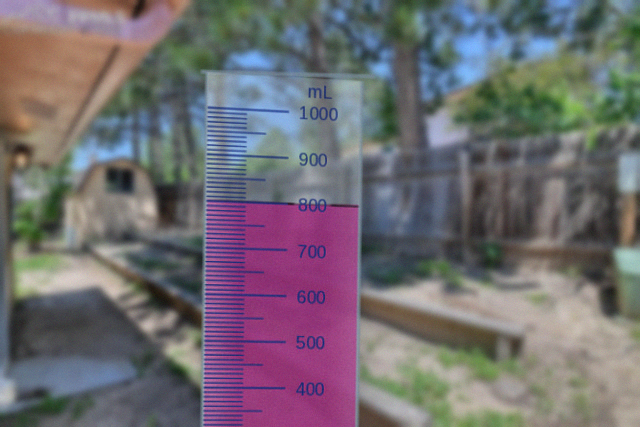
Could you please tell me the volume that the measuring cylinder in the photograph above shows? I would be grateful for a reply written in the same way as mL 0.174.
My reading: mL 800
